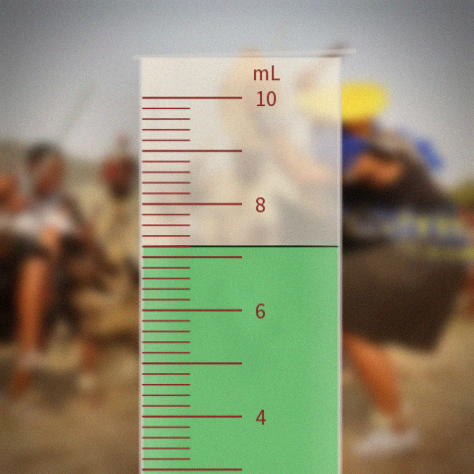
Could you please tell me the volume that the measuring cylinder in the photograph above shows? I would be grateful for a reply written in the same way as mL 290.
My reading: mL 7.2
